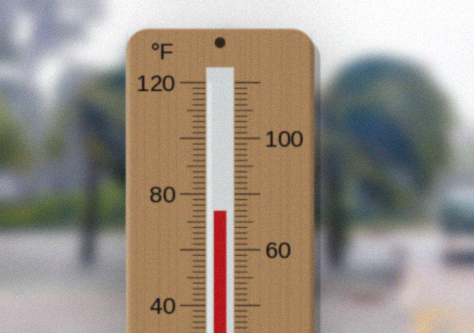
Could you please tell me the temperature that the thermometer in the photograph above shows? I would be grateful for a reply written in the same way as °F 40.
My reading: °F 74
